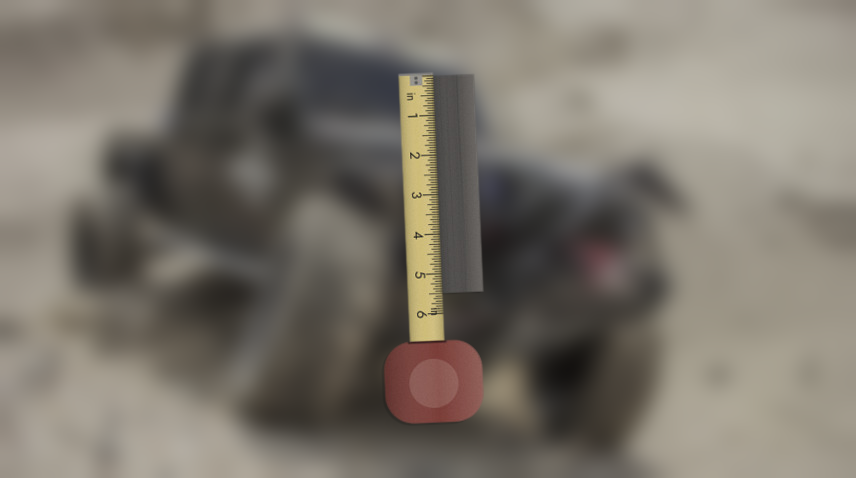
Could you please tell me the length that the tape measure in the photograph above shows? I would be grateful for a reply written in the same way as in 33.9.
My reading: in 5.5
